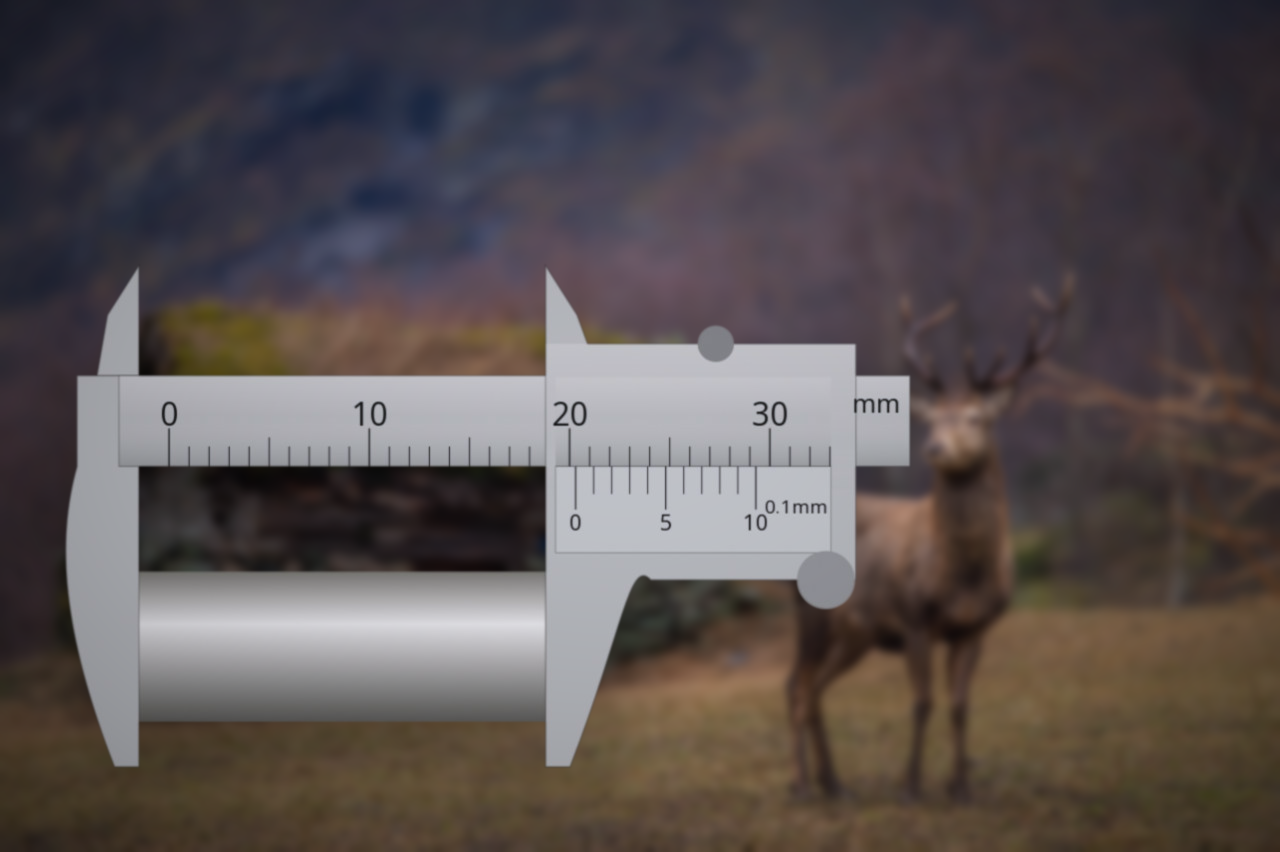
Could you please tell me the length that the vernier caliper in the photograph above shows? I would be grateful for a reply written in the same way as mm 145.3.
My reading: mm 20.3
